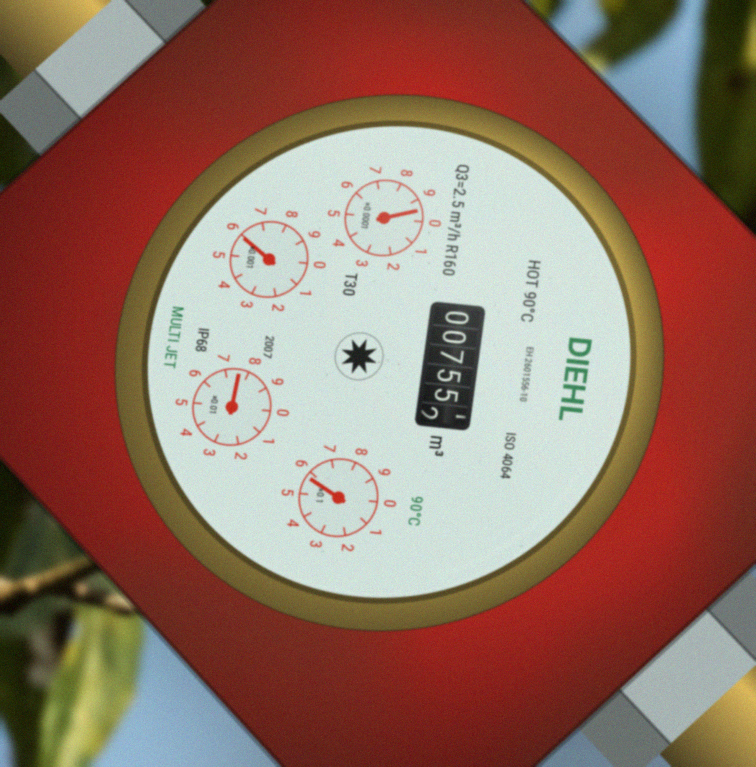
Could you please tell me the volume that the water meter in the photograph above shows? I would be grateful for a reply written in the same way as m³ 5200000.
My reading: m³ 7551.5759
